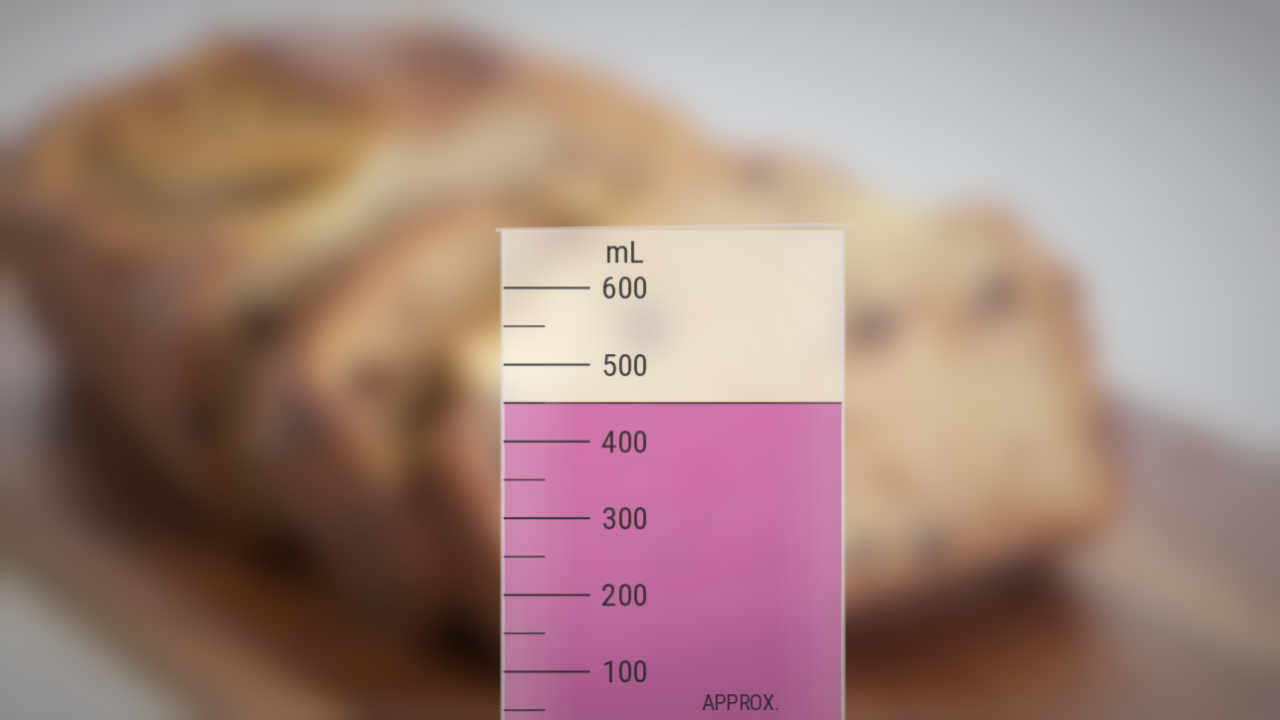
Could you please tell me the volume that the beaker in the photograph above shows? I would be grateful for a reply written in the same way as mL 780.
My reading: mL 450
